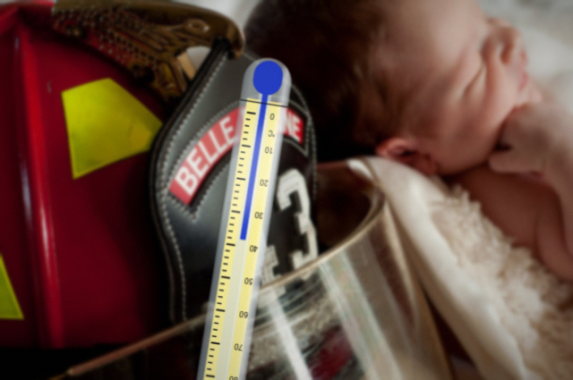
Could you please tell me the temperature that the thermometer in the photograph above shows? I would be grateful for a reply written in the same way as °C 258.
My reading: °C 38
